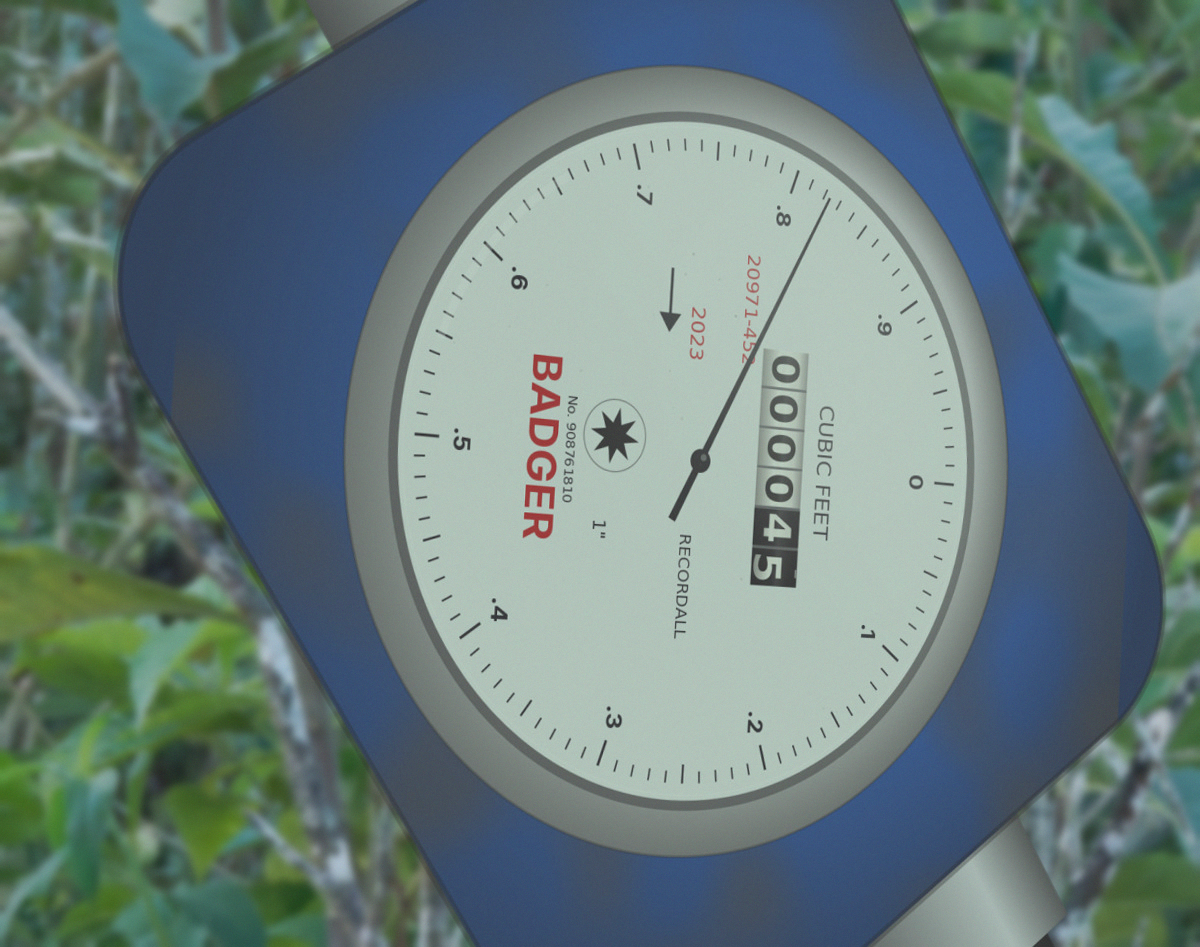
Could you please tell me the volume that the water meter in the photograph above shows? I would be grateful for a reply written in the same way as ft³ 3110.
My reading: ft³ 44.82
